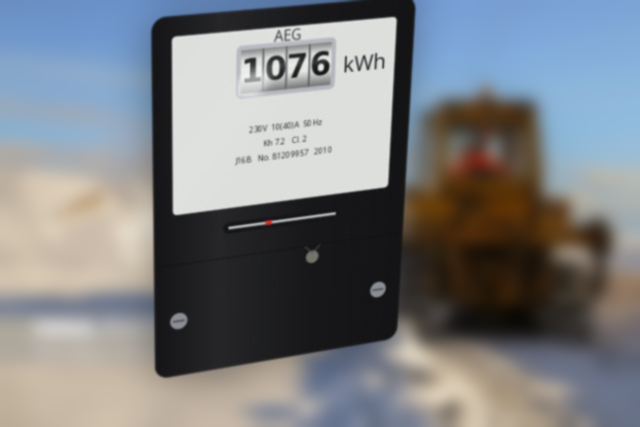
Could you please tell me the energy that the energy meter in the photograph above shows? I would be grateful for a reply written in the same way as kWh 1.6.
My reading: kWh 1076
